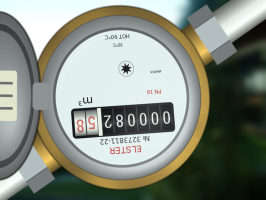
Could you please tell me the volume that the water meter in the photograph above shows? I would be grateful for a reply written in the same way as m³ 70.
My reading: m³ 82.58
